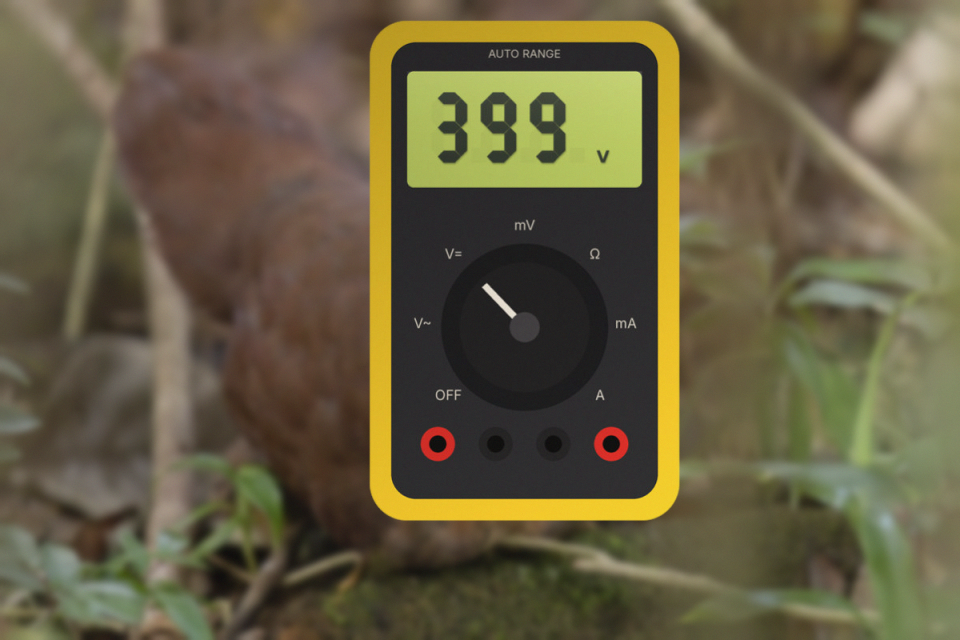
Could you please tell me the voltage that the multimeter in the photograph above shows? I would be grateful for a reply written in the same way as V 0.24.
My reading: V 399
